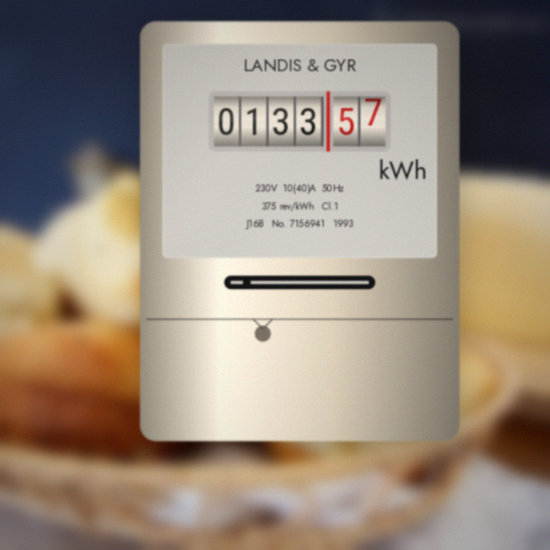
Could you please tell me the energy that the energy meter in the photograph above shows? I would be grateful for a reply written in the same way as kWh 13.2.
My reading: kWh 133.57
